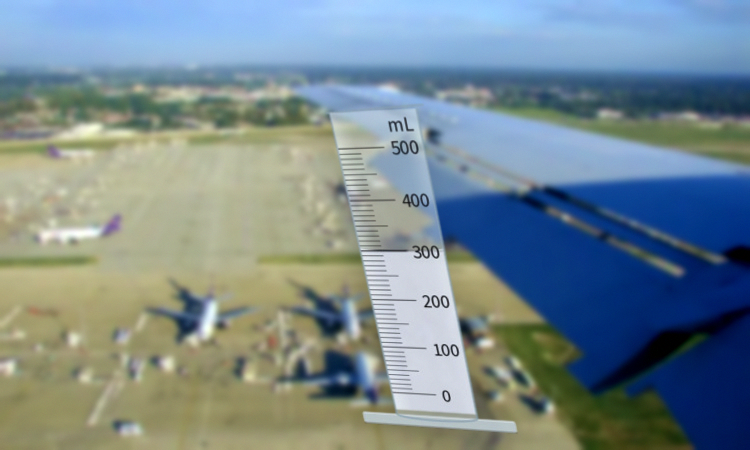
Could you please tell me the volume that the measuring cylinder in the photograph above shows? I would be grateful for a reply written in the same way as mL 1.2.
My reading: mL 300
